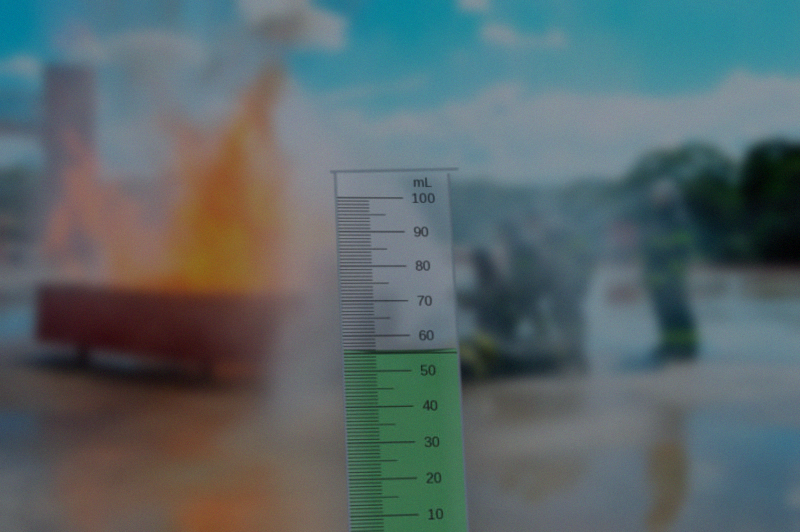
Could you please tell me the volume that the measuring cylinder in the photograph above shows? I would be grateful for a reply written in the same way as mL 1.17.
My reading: mL 55
